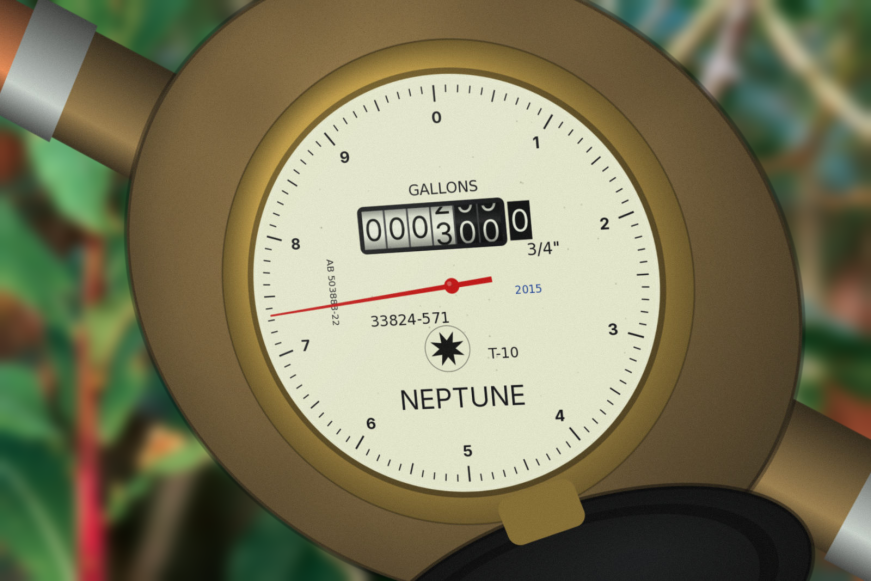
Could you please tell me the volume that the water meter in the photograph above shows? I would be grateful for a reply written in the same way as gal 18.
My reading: gal 2997.3
